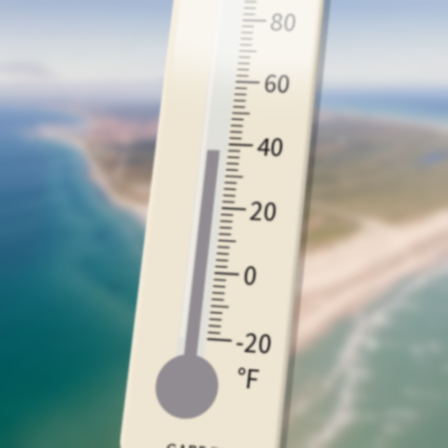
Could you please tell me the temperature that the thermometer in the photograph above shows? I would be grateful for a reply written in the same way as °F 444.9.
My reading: °F 38
